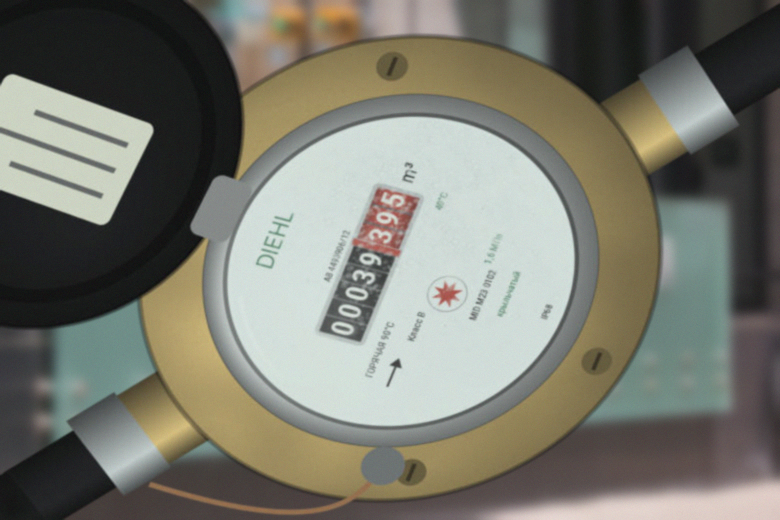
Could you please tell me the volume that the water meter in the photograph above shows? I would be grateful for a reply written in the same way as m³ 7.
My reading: m³ 39.395
